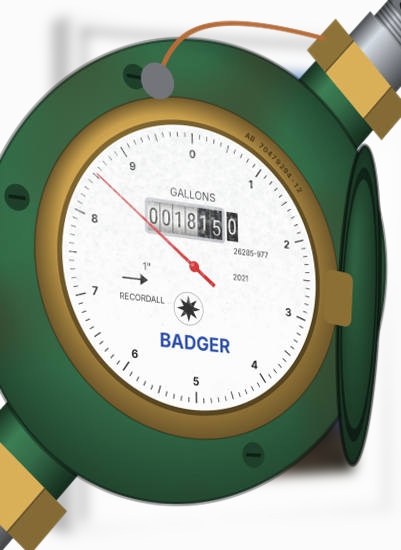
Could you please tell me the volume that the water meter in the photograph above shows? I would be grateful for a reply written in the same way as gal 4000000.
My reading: gal 18148.5
